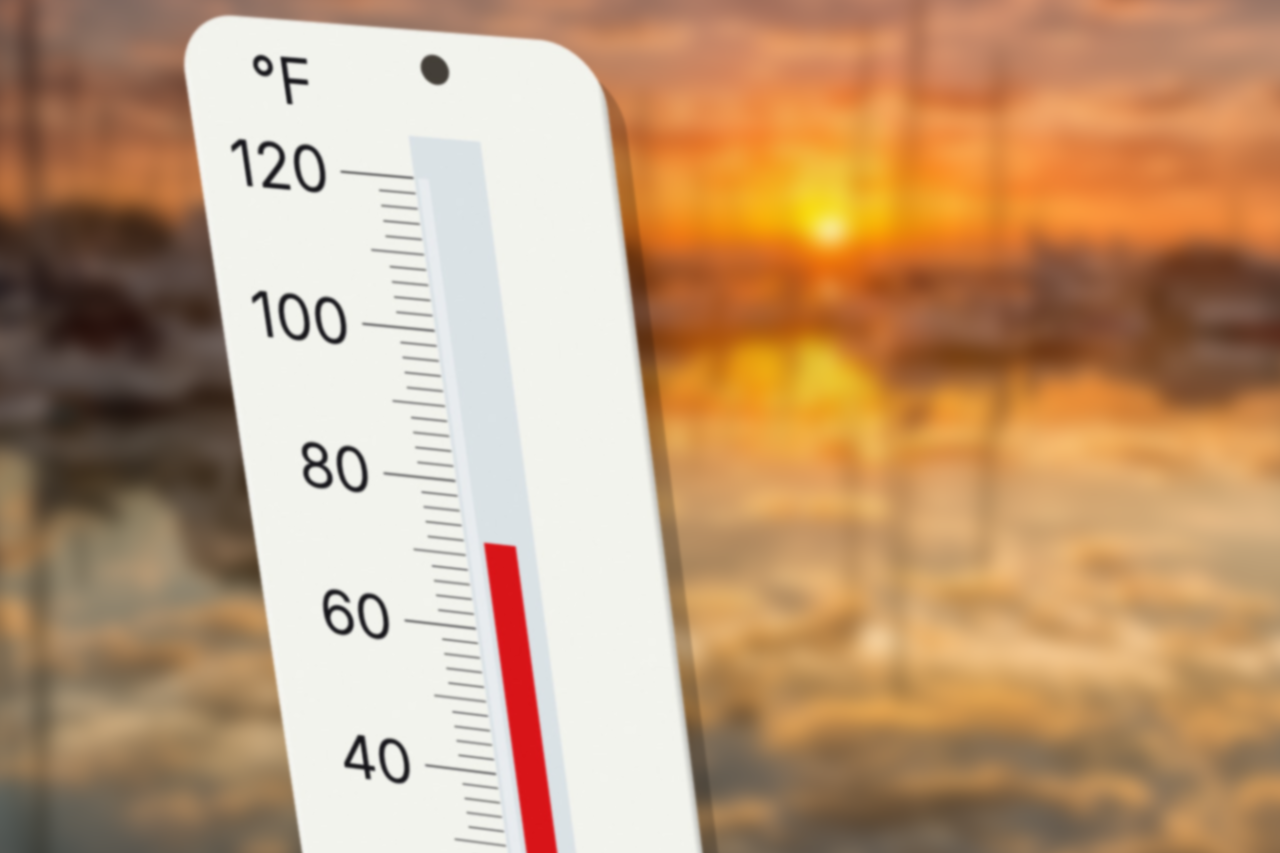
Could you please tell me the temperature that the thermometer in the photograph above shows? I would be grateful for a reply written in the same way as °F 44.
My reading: °F 72
